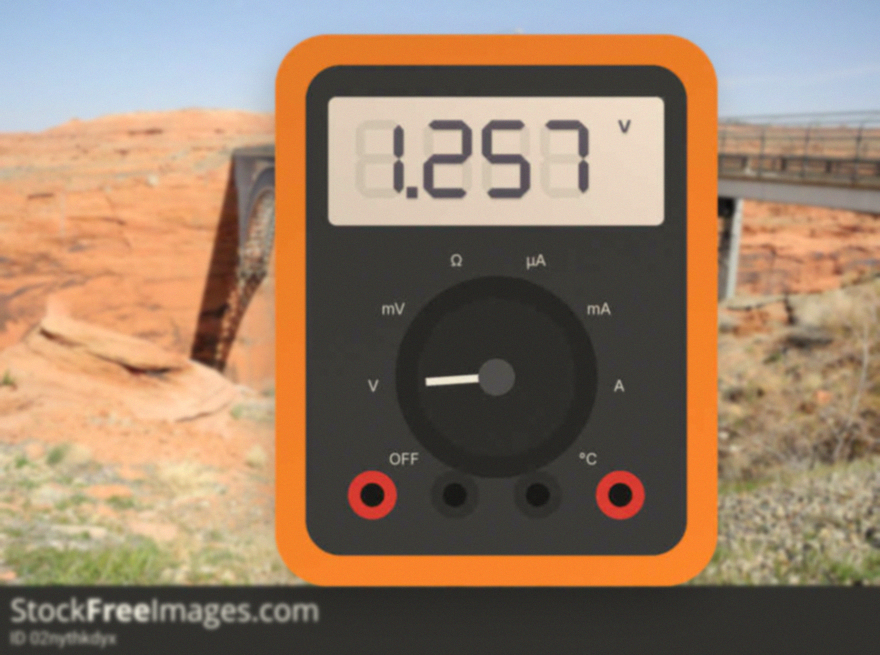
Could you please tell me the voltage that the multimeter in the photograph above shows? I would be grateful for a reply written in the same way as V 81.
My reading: V 1.257
